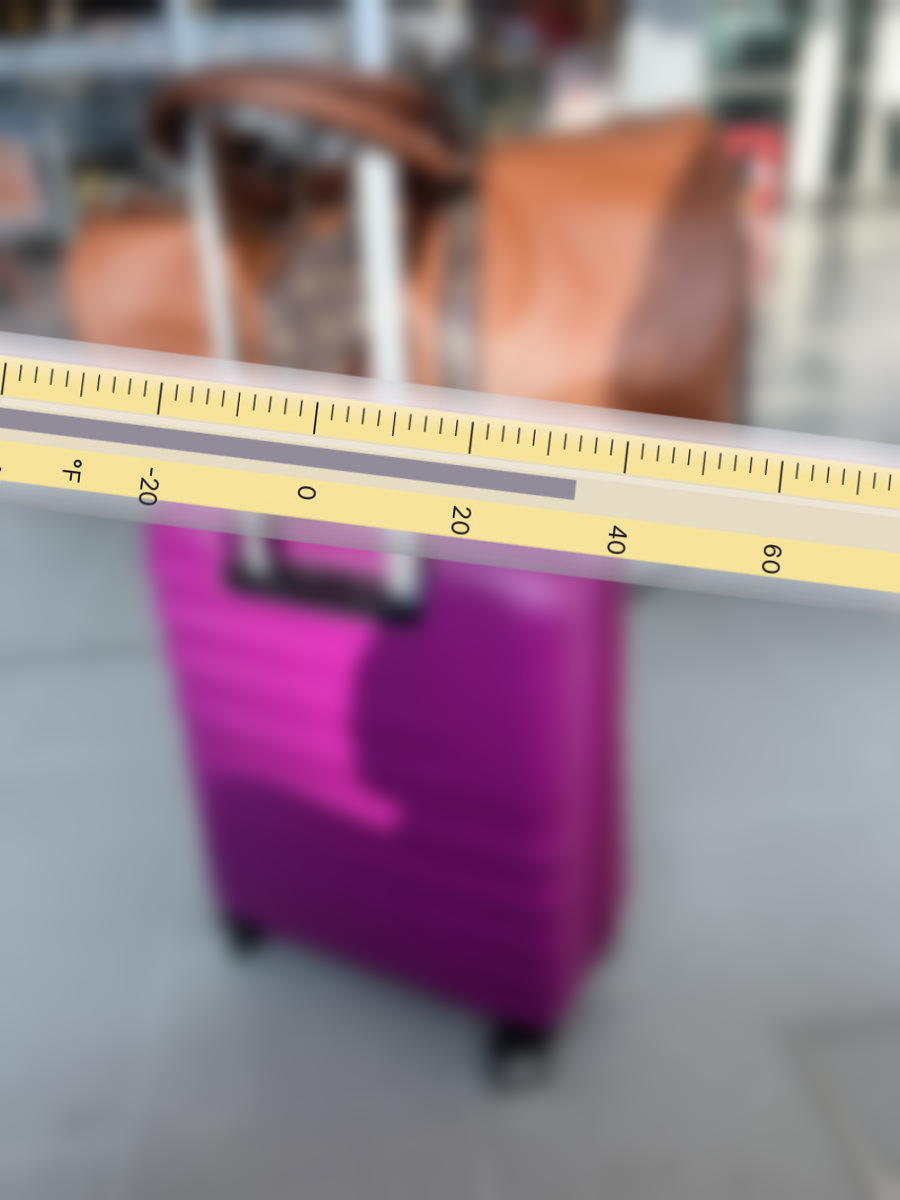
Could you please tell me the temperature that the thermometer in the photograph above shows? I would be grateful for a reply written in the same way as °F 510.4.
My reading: °F 34
